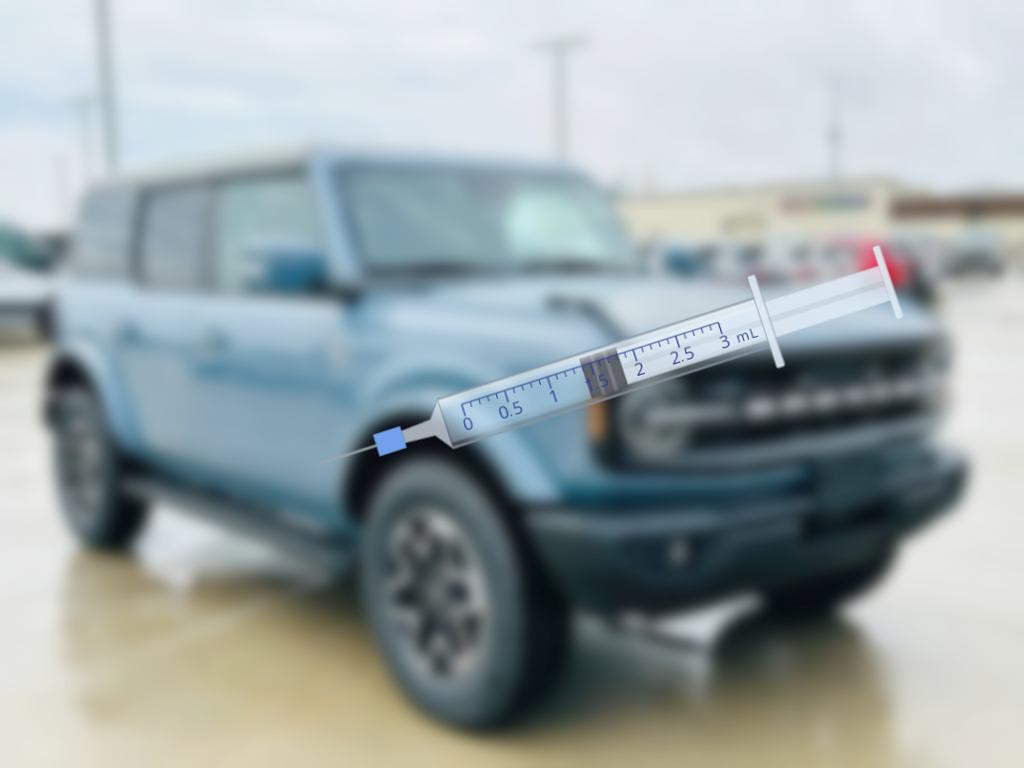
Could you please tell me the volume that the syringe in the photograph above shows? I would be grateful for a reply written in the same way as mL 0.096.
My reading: mL 1.4
